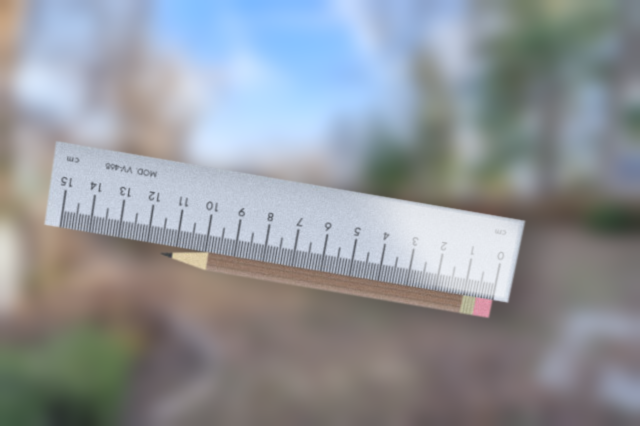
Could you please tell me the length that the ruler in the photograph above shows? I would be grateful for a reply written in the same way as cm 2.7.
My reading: cm 11.5
